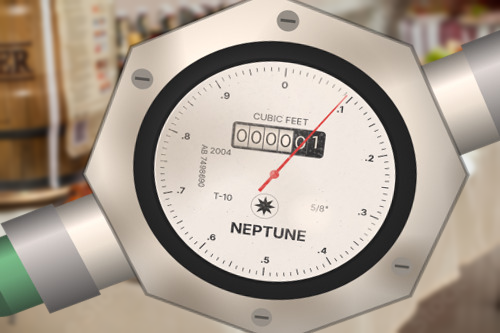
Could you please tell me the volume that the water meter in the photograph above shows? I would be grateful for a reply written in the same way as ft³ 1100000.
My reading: ft³ 1.09
